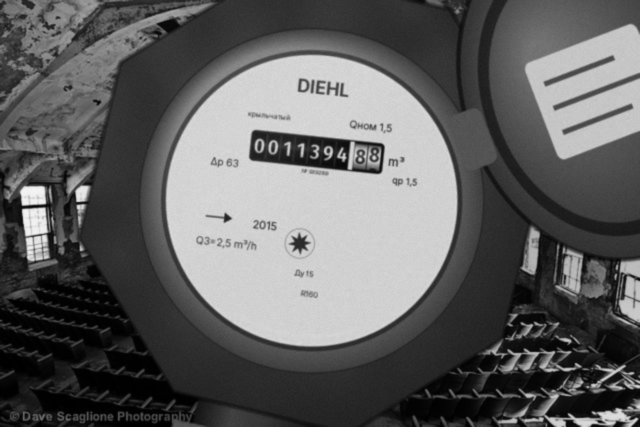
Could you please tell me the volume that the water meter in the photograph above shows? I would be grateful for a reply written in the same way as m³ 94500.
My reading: m³ 11394.88
